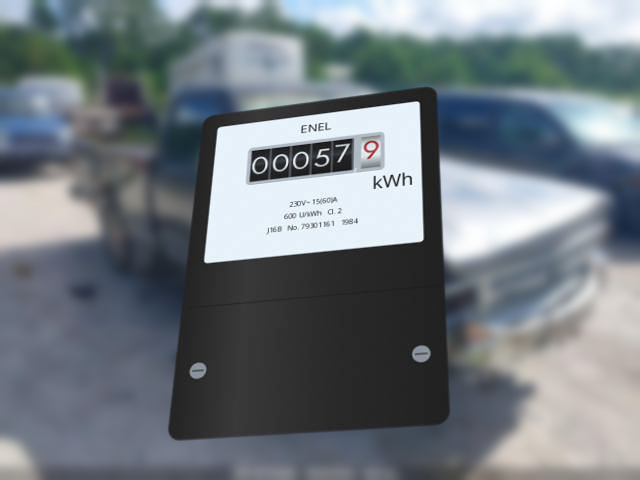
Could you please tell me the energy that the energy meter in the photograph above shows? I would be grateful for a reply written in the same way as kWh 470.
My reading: kWh 57.9
